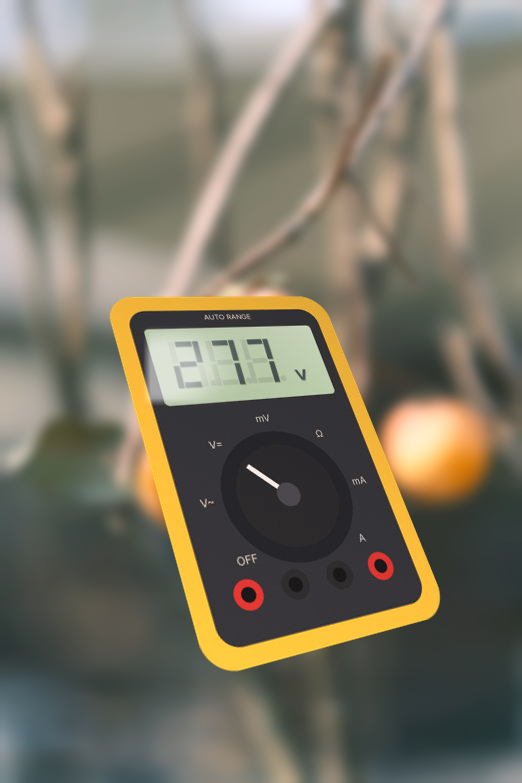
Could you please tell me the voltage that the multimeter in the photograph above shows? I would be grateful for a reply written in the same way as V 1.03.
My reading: V 277
